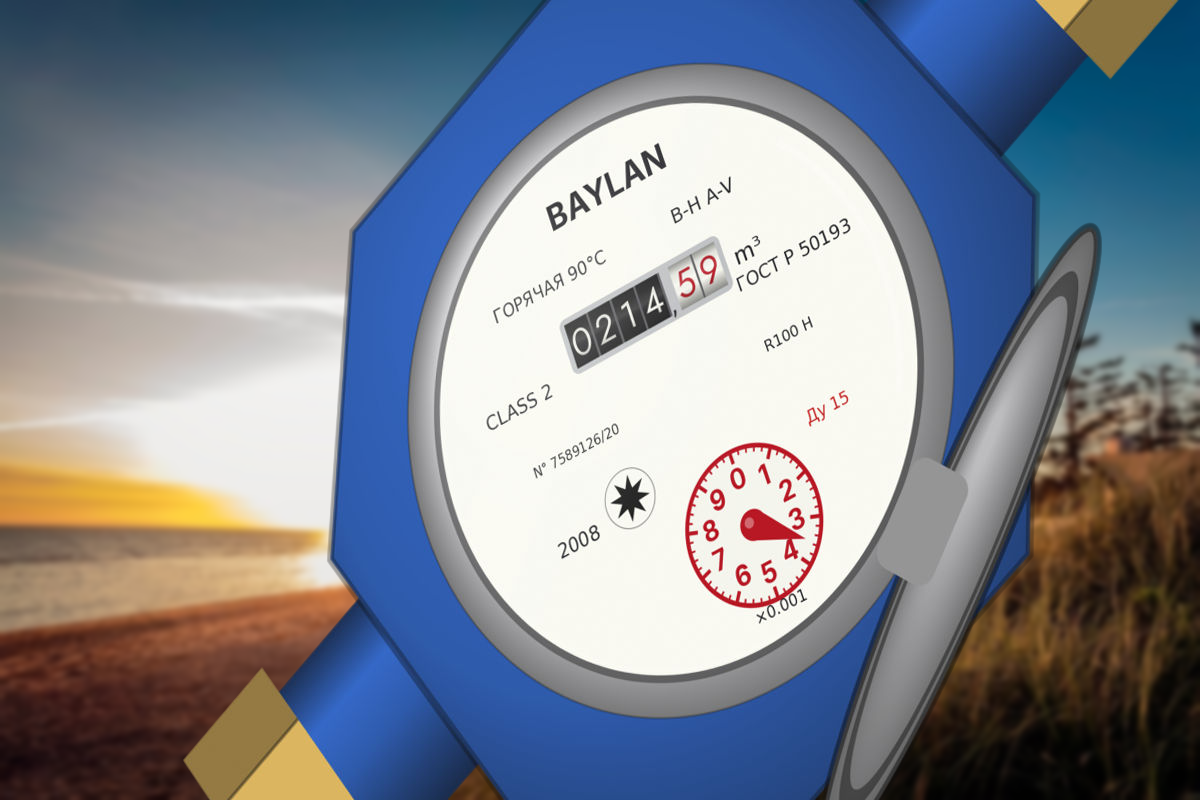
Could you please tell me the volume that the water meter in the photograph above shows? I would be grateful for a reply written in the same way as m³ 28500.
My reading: m³ 214.593
